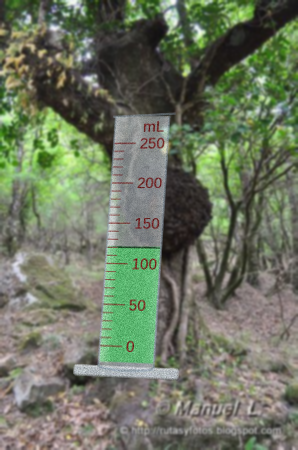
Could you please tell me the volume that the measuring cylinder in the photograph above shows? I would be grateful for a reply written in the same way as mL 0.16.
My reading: mL 120
